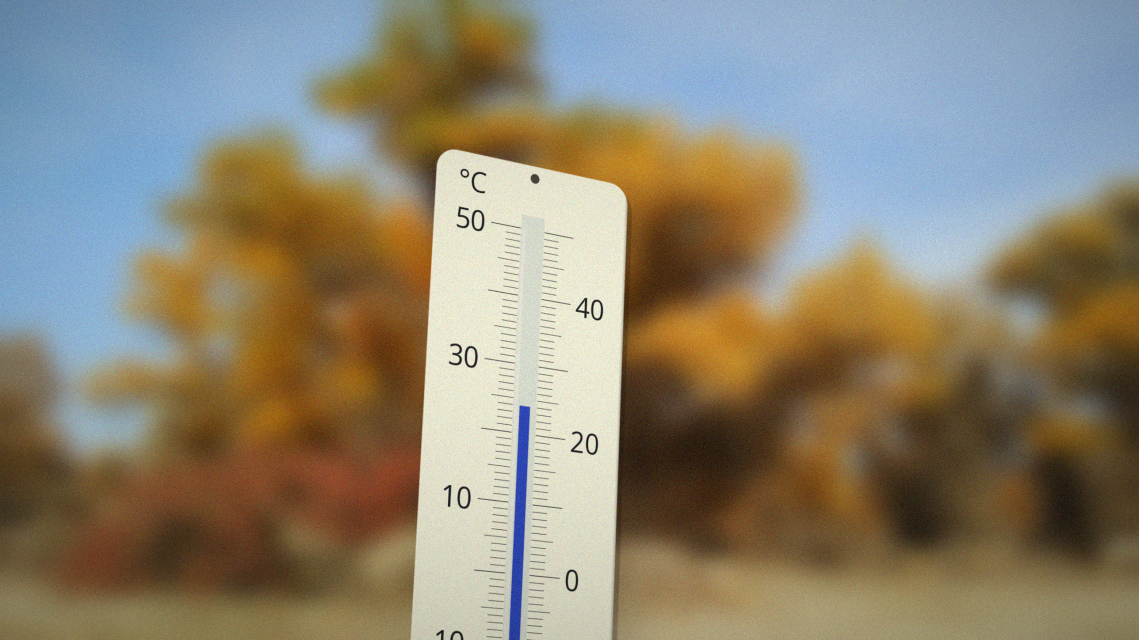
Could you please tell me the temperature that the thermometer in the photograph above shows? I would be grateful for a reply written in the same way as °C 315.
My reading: °C 24
